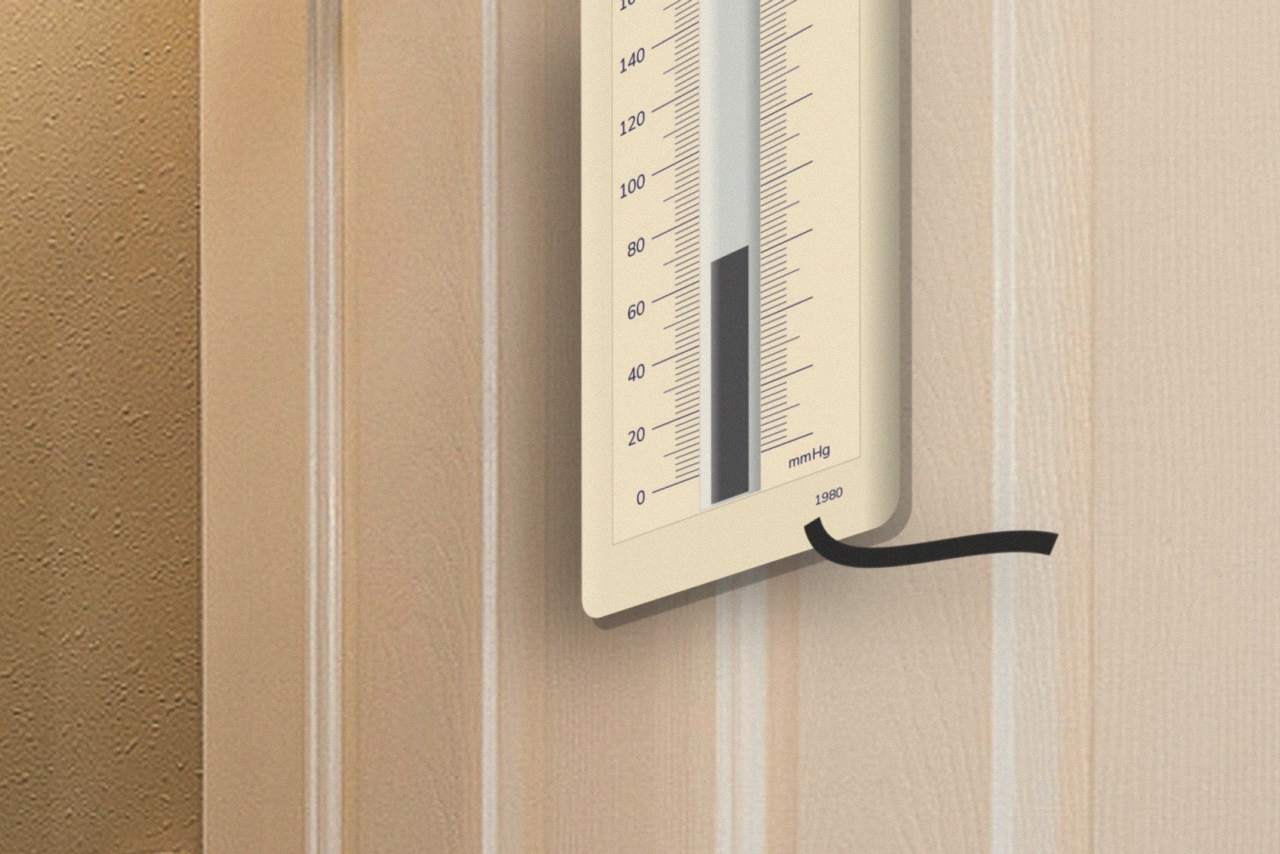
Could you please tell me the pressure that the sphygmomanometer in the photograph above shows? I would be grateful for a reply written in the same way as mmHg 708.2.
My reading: mmHg 64
